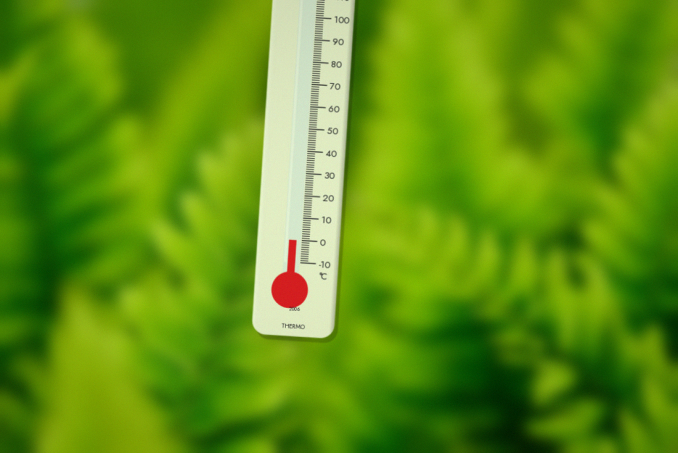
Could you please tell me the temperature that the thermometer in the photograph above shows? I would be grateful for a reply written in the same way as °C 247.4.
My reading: °C 0
